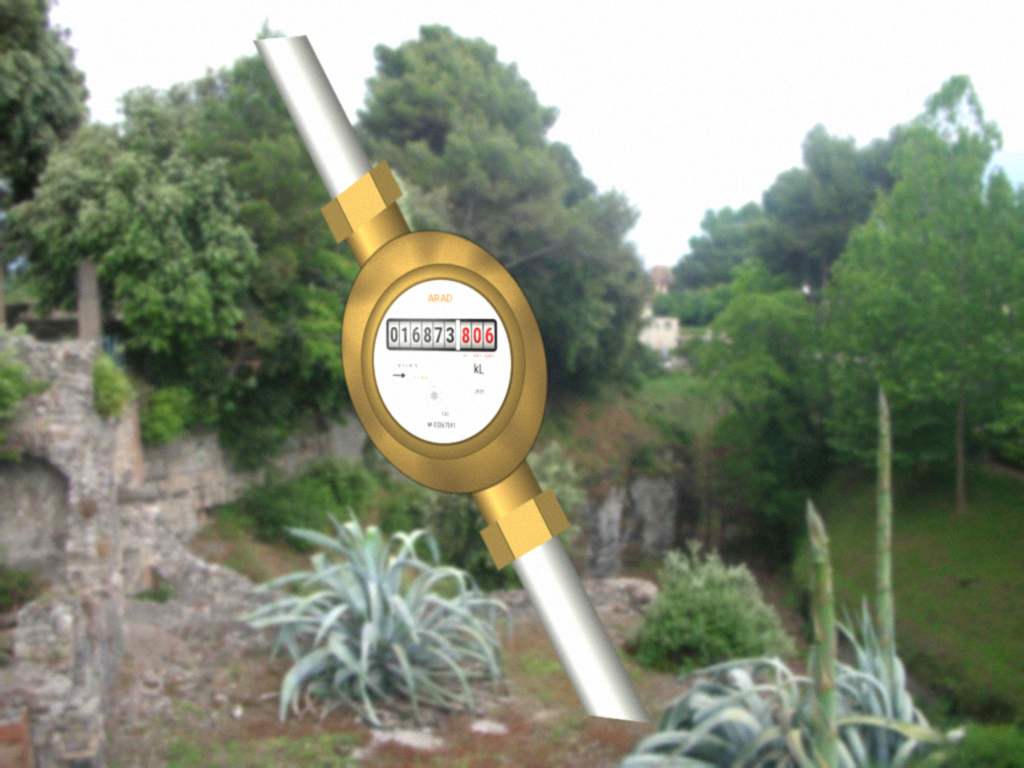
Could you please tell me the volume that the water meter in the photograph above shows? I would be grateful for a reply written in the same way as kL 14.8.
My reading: kL 16873.806
